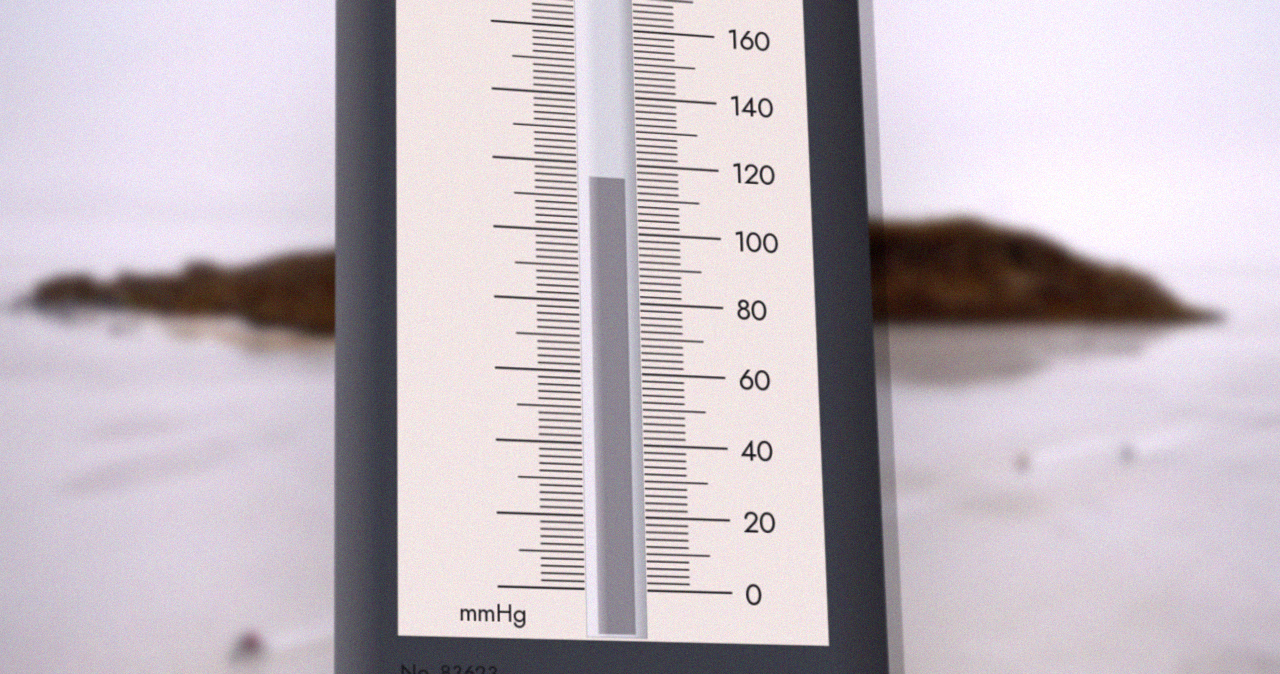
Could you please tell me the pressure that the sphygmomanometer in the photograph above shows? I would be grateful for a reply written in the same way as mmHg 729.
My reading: mmHg 116
